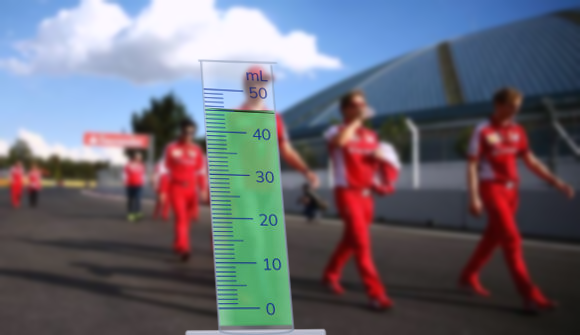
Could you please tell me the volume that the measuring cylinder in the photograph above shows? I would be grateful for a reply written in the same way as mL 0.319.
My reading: mL 45
